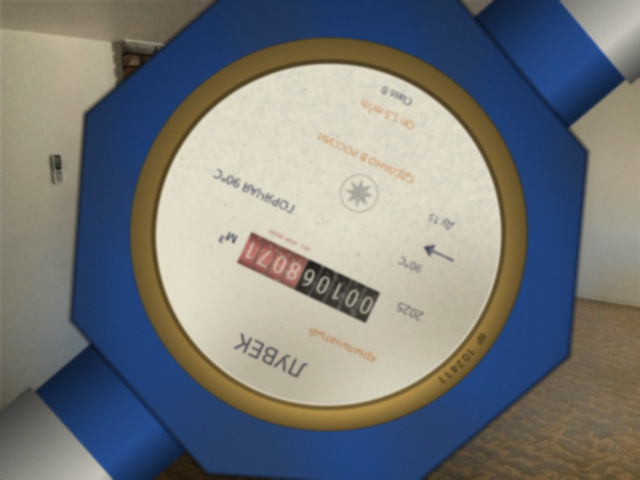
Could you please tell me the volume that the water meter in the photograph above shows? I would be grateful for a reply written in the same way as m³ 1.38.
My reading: m³ 106.8071
